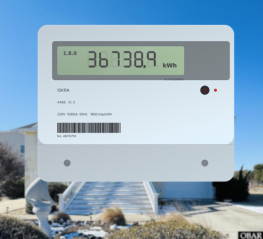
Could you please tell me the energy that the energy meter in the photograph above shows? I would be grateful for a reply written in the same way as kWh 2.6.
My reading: kWh 36738.9
